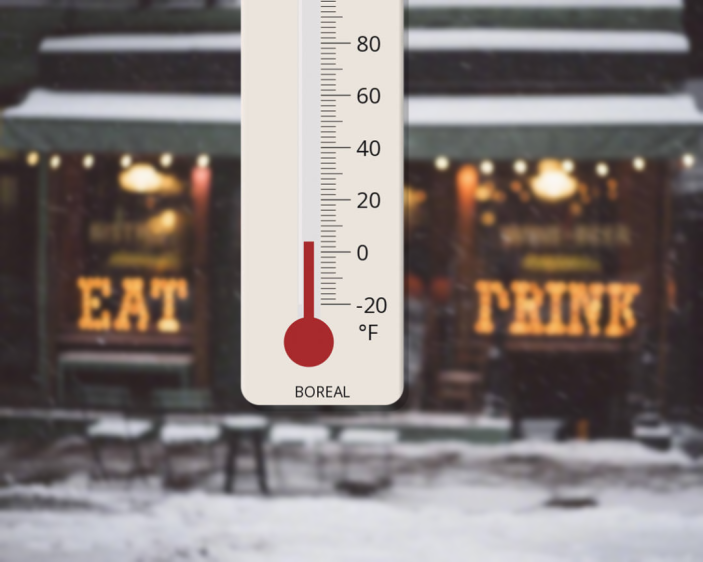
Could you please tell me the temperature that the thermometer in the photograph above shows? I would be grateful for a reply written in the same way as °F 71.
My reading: °F 4
